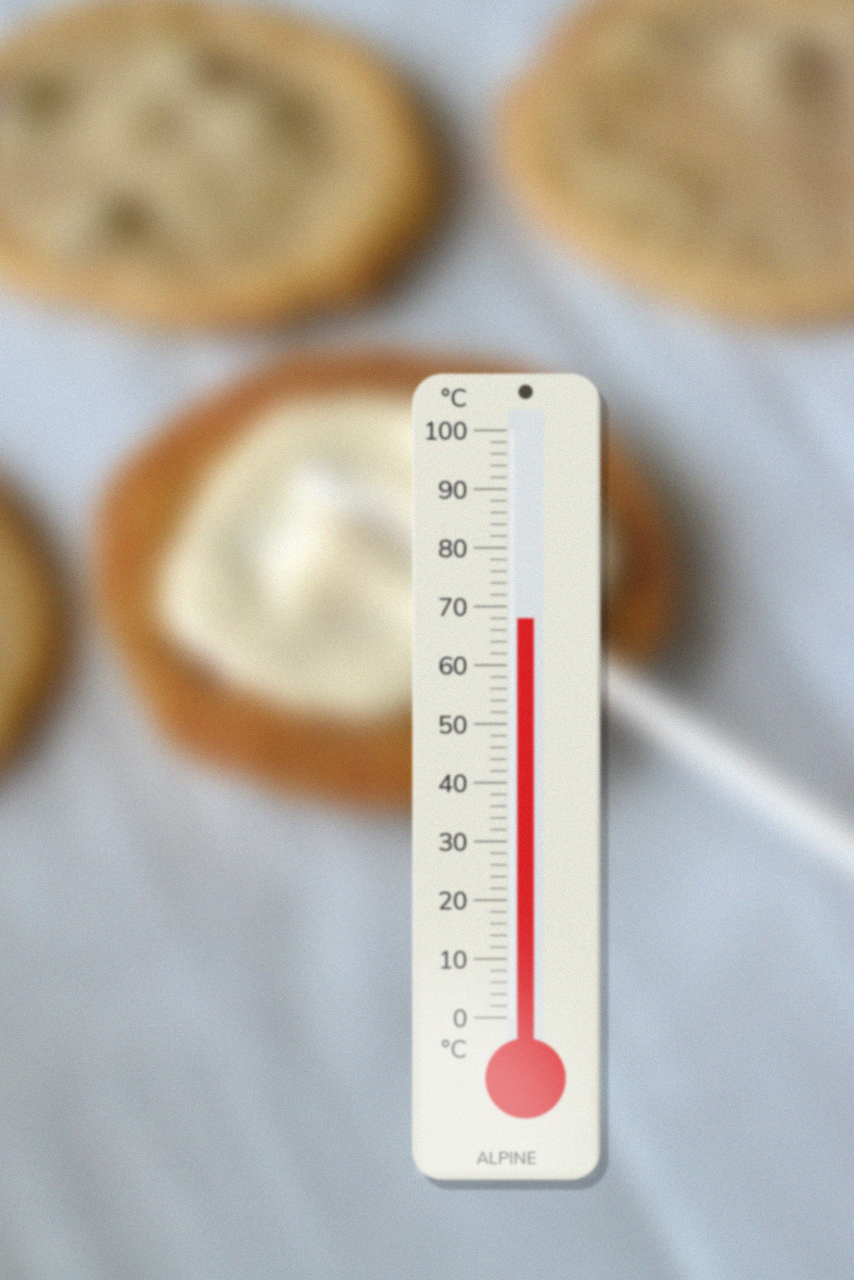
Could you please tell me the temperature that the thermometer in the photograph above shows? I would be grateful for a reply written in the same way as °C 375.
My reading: °C 68
